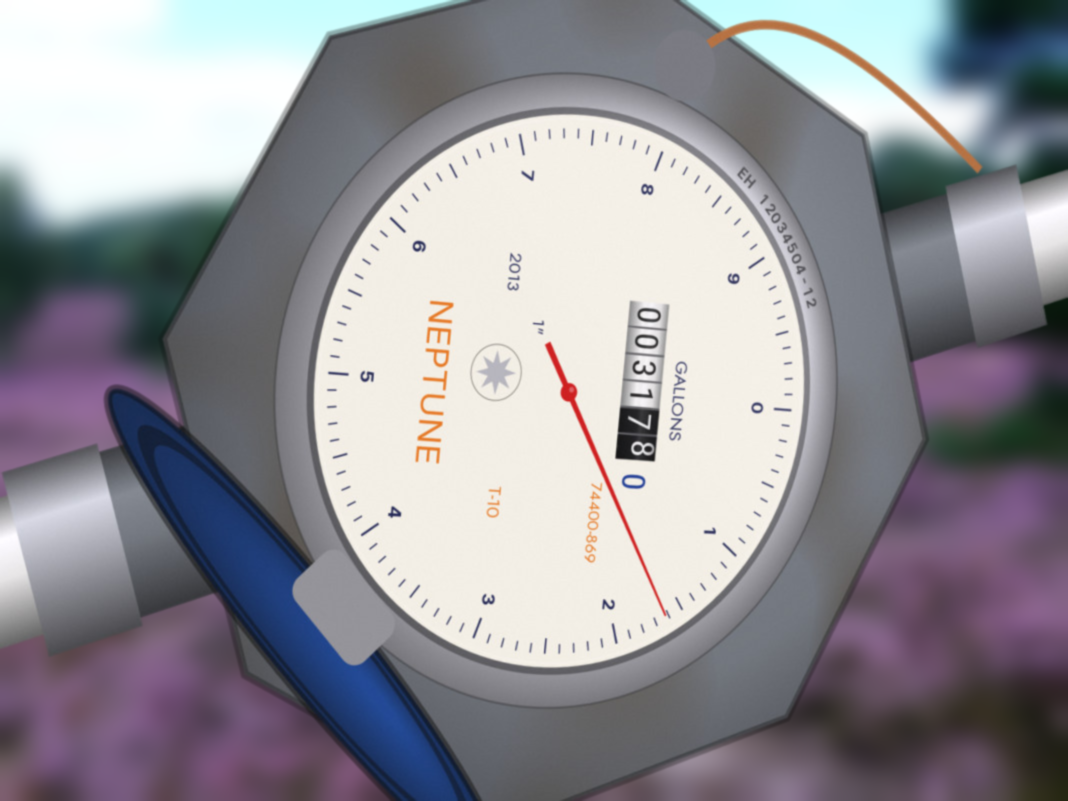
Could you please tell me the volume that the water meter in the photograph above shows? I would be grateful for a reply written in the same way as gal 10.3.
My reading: gal 31781.6
